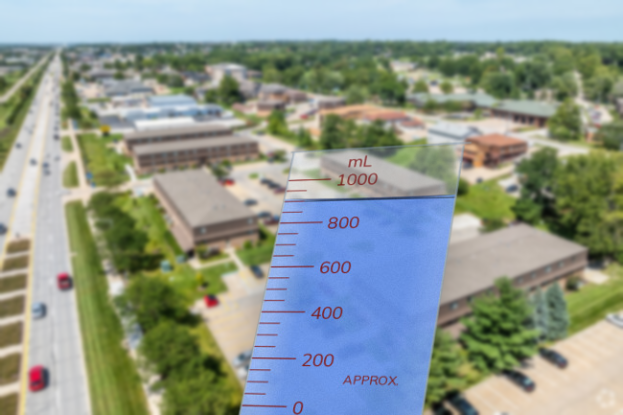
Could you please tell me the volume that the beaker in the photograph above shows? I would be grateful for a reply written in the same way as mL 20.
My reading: mL 900
